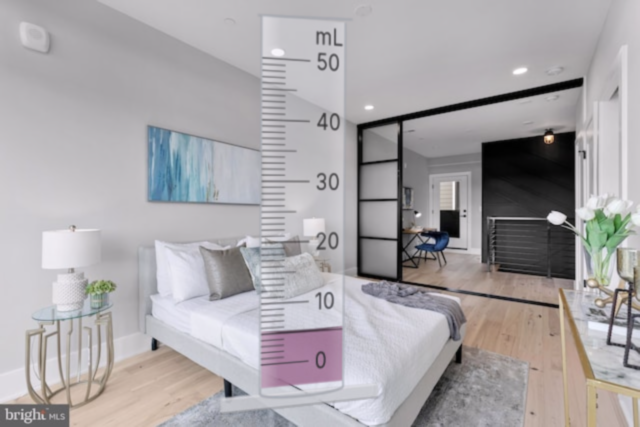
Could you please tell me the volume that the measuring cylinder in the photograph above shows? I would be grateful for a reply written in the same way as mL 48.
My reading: mL 5
